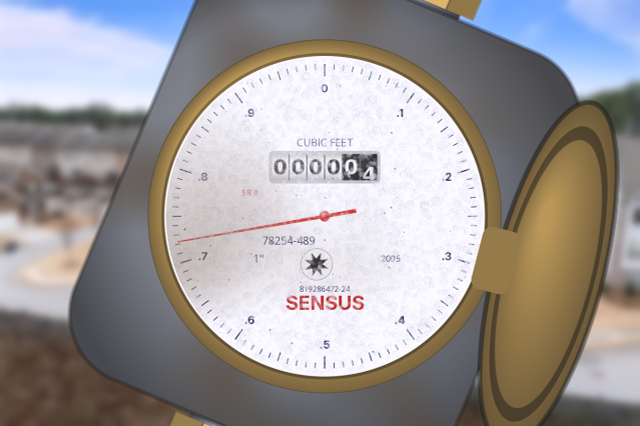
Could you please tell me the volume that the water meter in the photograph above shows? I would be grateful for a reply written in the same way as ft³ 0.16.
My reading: ft³ 3.72
